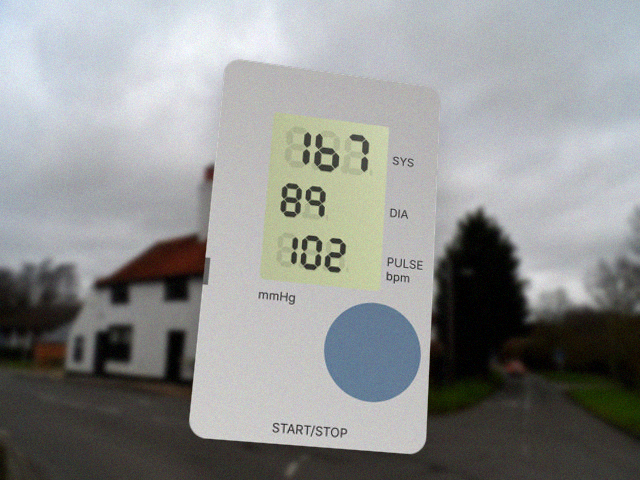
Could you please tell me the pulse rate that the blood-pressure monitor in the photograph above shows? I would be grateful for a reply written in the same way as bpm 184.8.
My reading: bpm 102
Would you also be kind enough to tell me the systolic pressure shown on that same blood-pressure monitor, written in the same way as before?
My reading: mmHg 167
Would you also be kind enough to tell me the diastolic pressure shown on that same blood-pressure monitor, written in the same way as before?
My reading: mmHg 89
